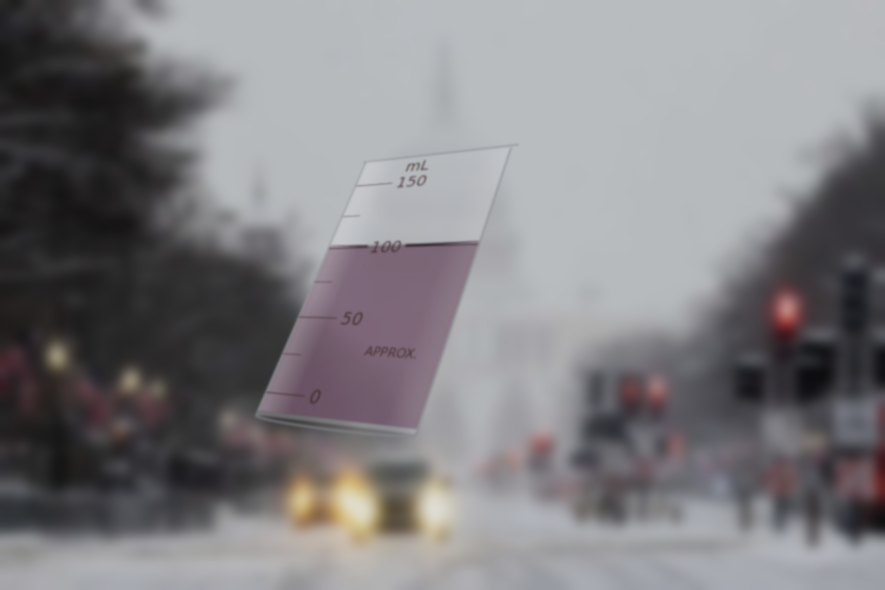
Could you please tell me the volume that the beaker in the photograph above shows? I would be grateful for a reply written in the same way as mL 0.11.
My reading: mL 100
